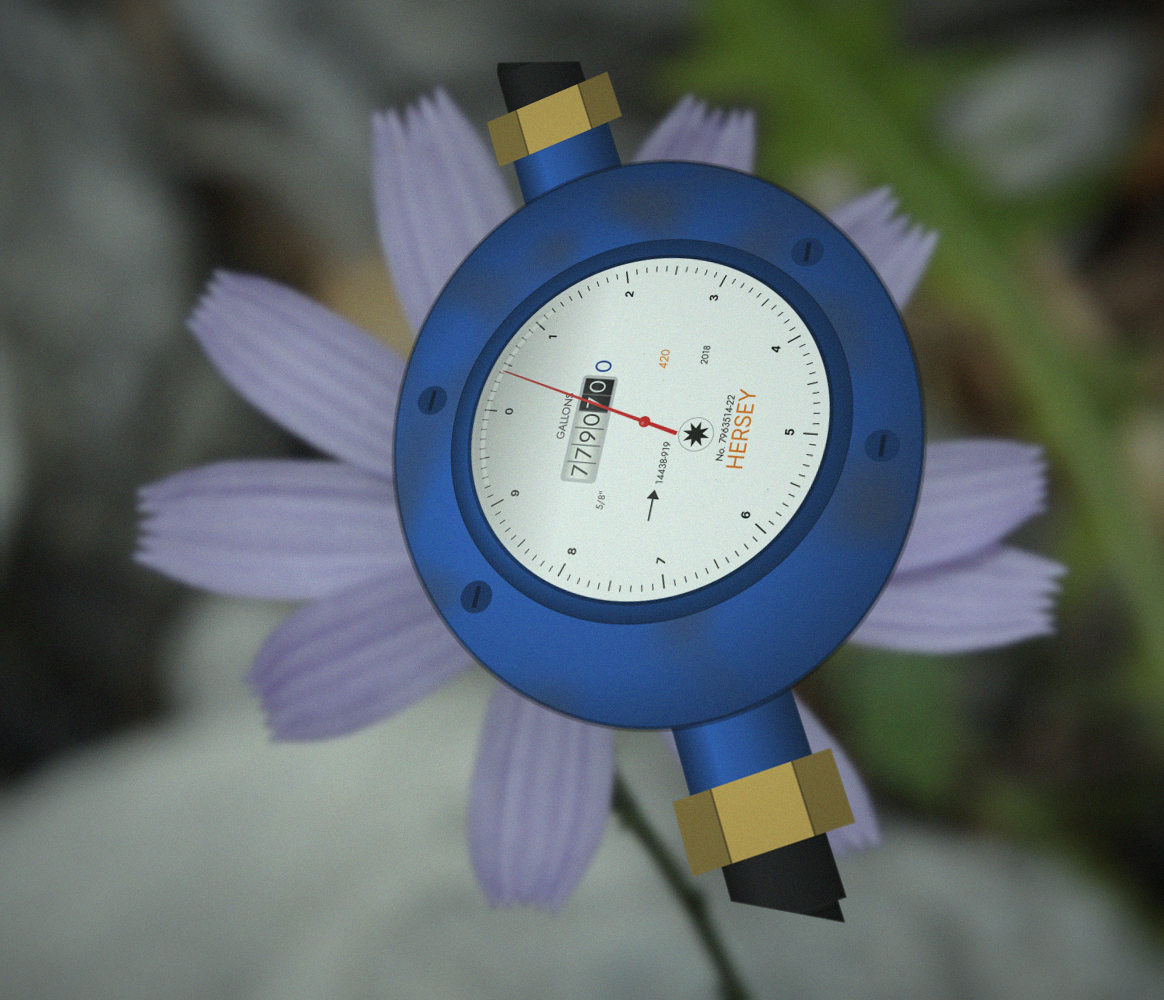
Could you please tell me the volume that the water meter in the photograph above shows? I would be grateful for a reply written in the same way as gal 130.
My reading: gal 7790700.4
